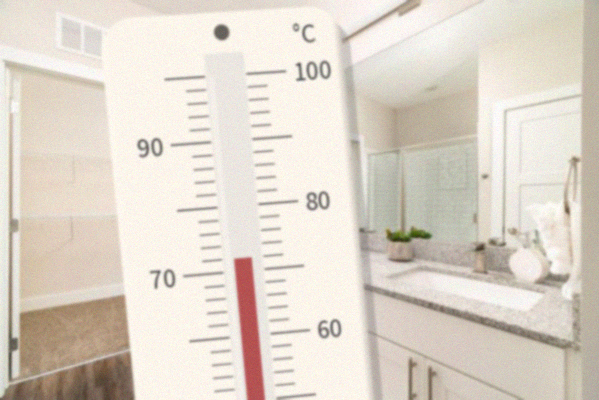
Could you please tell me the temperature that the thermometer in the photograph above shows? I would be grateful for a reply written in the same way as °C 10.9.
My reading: °C 72
